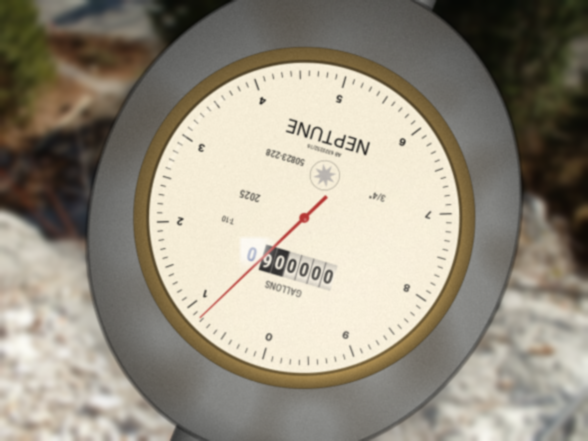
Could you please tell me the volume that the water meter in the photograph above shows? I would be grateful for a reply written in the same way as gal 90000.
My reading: gal 60.8
